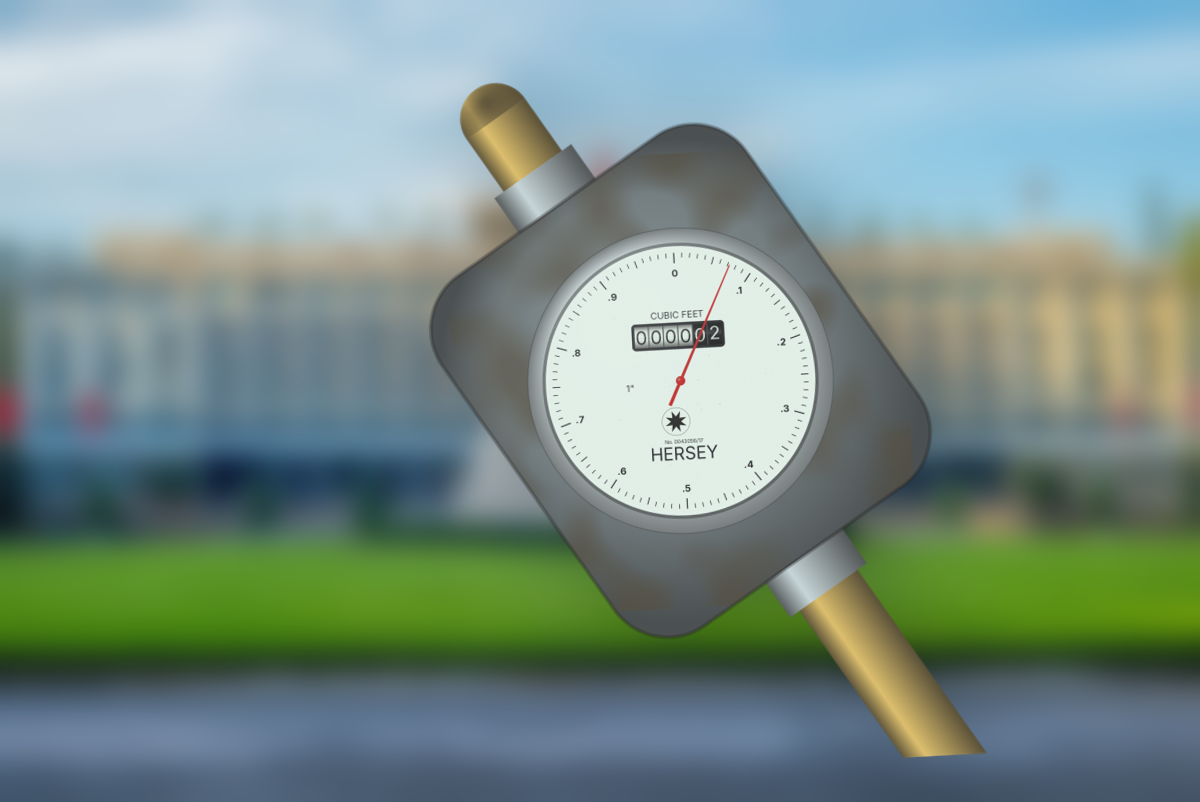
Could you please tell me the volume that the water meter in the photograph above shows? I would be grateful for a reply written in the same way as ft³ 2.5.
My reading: ft³ 2.07
